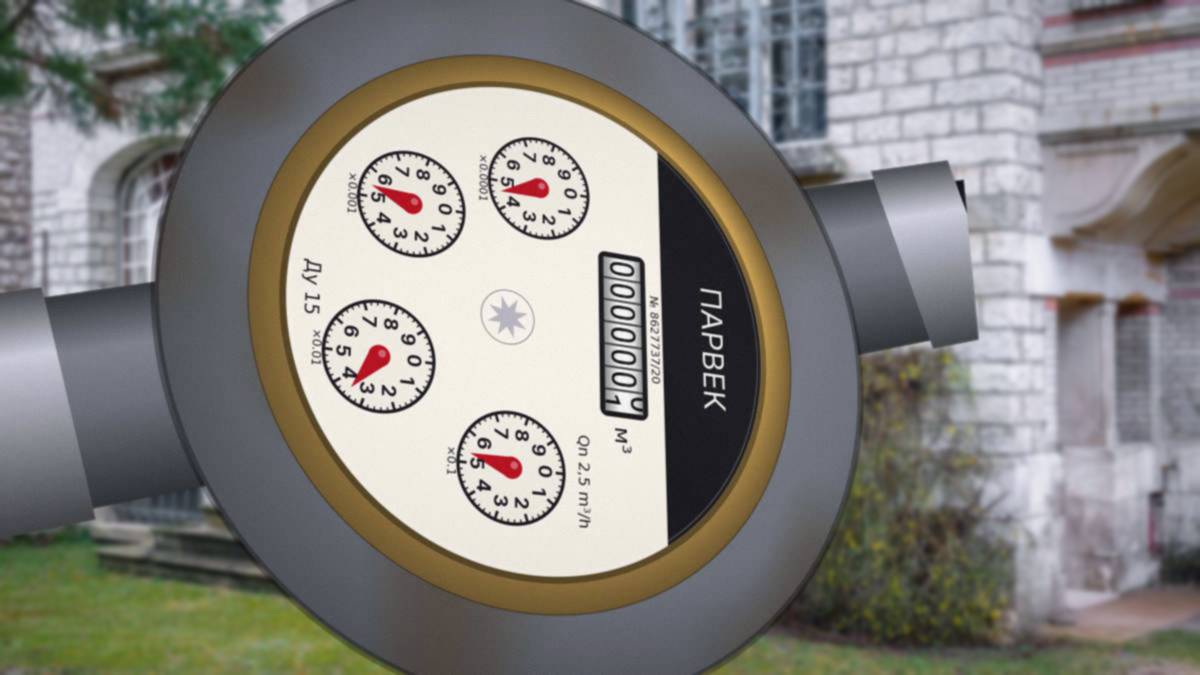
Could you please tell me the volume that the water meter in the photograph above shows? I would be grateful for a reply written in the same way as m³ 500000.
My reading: m³ 0.5354
